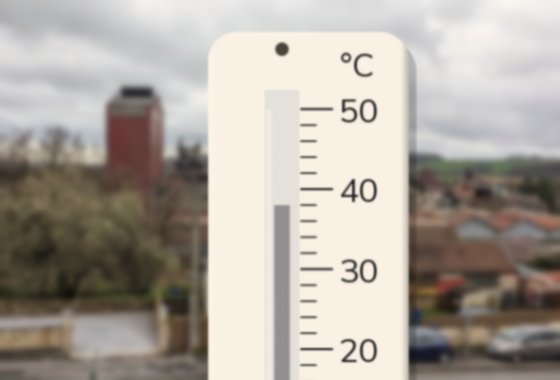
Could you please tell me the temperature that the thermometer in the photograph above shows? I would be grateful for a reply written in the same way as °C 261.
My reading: °C 38
